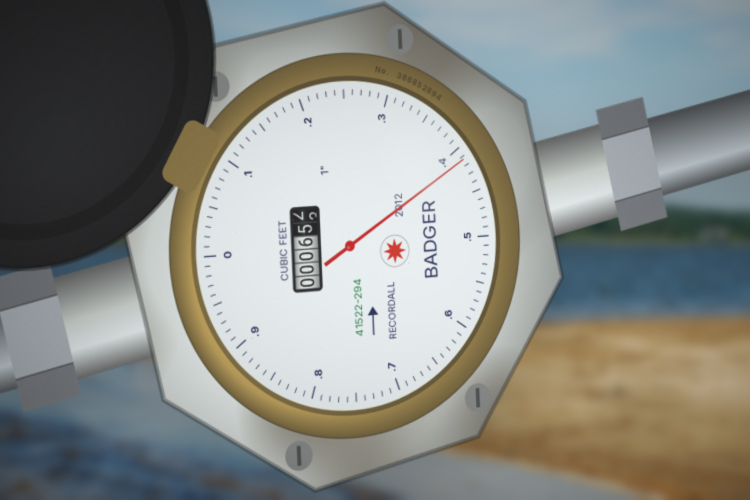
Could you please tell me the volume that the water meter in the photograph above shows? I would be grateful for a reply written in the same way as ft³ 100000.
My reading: ft³ 652.41
